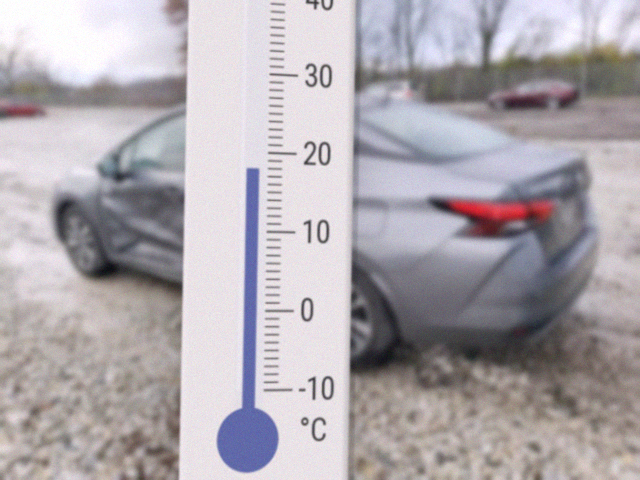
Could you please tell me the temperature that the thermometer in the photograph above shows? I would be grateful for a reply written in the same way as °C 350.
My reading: °C 18
